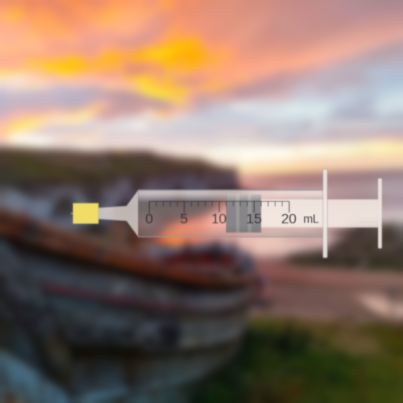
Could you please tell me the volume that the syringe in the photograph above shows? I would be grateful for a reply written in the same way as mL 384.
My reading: mL 11
